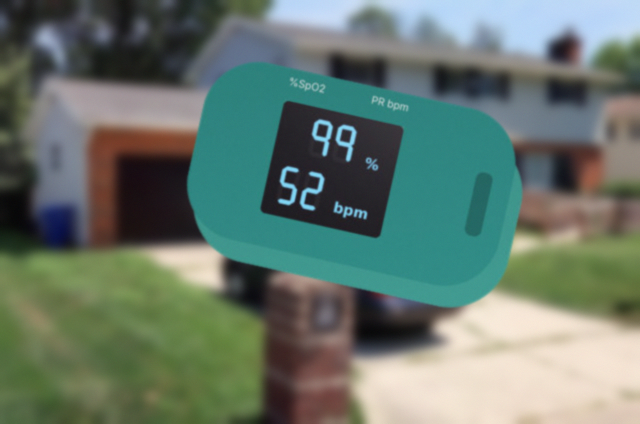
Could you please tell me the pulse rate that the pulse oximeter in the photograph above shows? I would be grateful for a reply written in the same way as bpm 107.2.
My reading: bpm 52
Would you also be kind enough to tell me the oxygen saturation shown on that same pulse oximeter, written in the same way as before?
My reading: % 99
